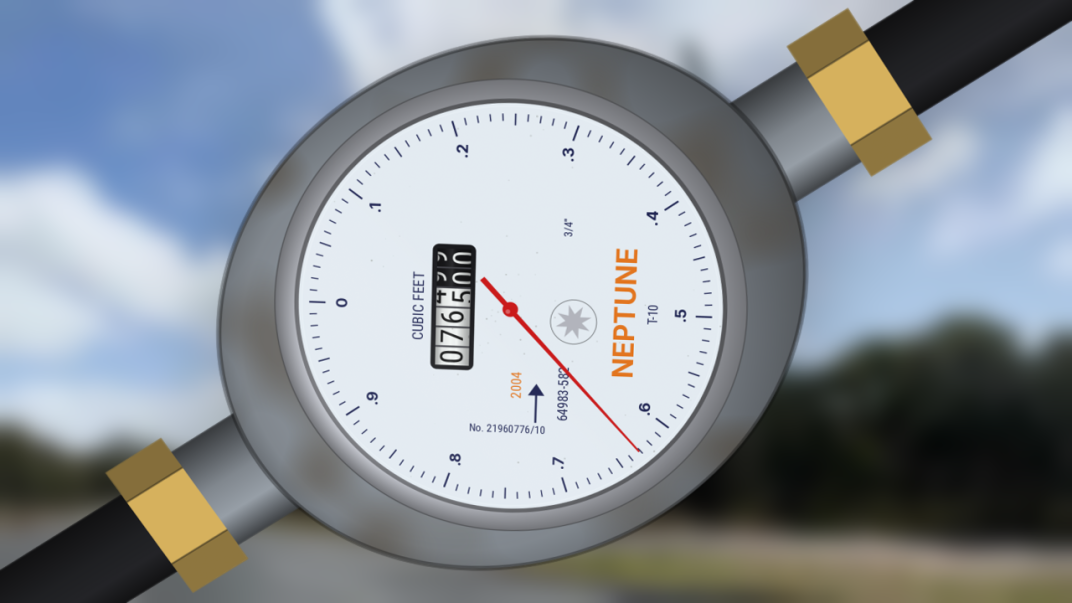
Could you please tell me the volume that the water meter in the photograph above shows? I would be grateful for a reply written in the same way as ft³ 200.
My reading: ft³ 76499.63
